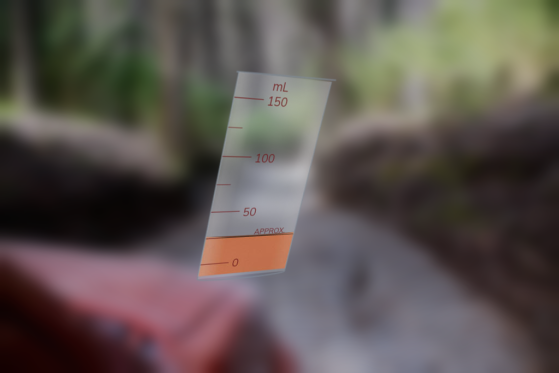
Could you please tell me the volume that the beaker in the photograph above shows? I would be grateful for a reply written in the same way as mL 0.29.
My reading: mL 25
